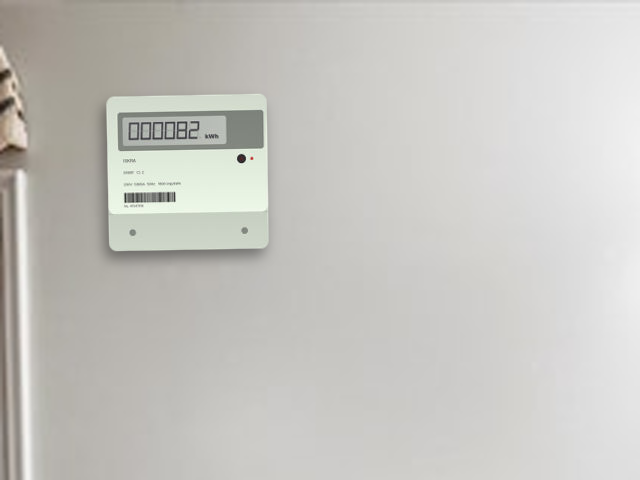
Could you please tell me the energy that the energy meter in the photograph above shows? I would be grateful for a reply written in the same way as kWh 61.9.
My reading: kWh 82
